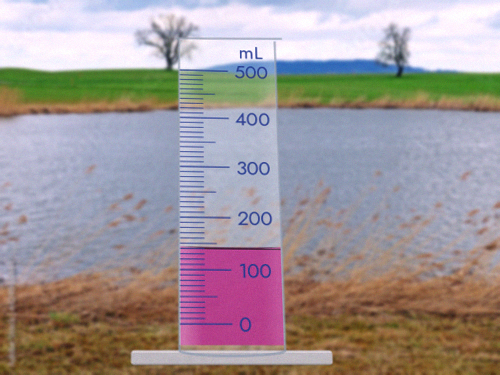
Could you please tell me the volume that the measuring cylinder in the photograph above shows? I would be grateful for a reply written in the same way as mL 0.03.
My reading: mL 140
